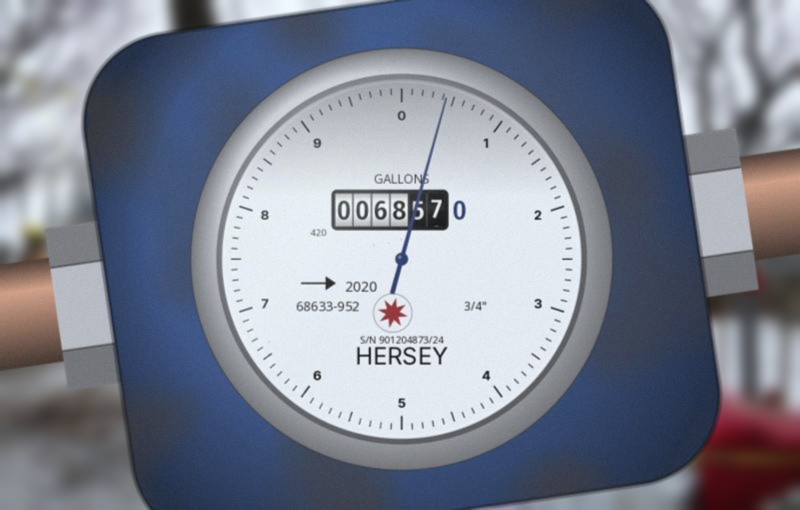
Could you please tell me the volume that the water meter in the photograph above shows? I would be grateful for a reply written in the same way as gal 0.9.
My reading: gal 68570.4
